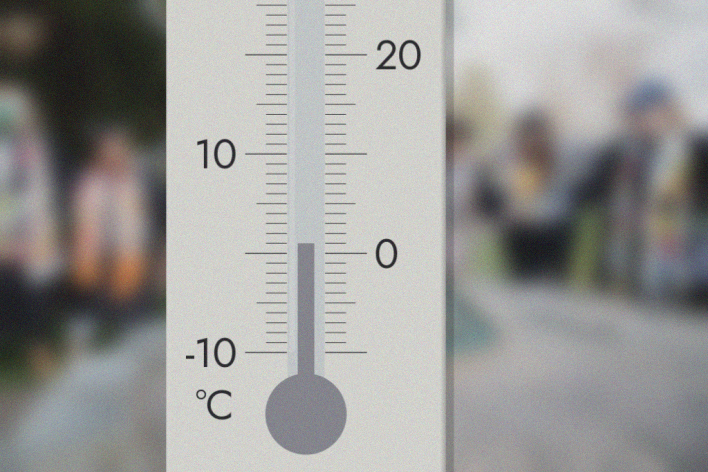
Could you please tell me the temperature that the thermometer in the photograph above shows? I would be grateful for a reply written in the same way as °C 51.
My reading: °C 1
